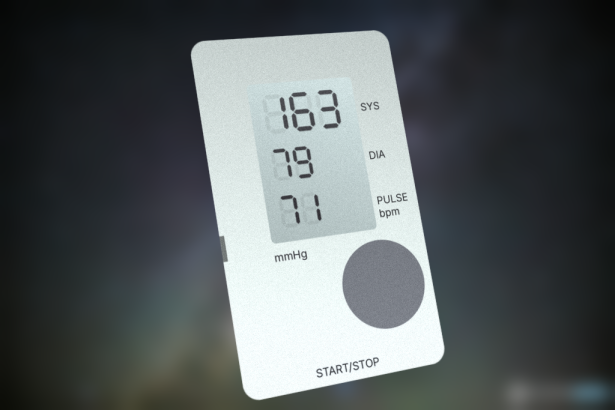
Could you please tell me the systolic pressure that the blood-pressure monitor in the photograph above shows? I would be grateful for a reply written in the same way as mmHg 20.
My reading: mmHg 163
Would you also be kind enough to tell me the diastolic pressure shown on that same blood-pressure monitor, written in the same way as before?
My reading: mmHg 79
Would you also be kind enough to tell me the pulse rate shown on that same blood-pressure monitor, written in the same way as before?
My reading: bpm 71
